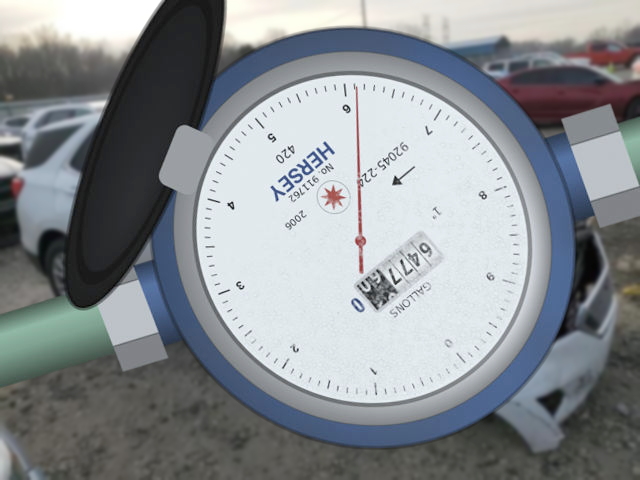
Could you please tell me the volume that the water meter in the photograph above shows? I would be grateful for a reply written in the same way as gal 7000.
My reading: gal 6477596.1
